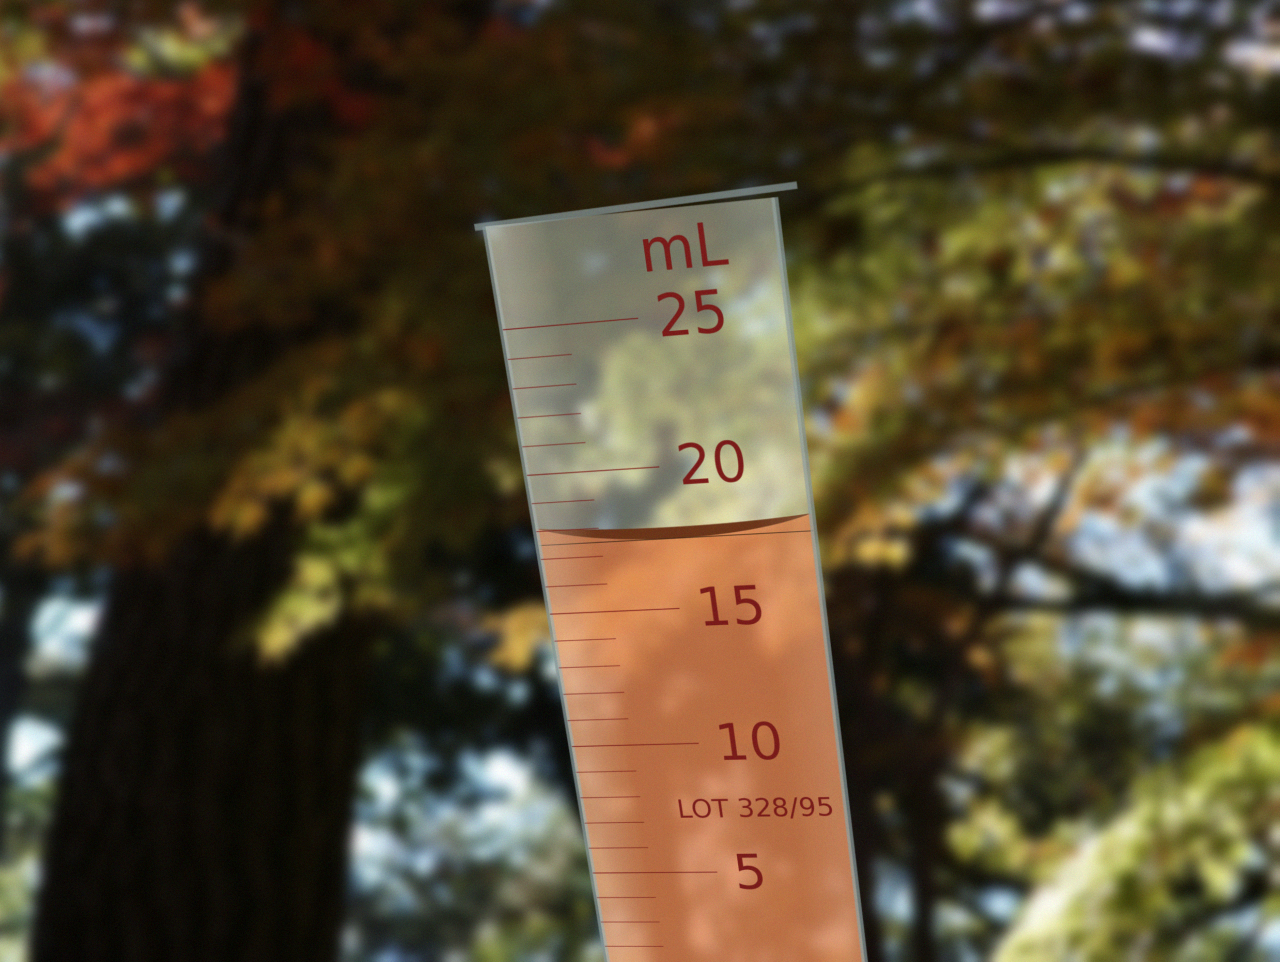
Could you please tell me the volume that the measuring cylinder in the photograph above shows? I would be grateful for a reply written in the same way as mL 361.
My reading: mL 17.5
